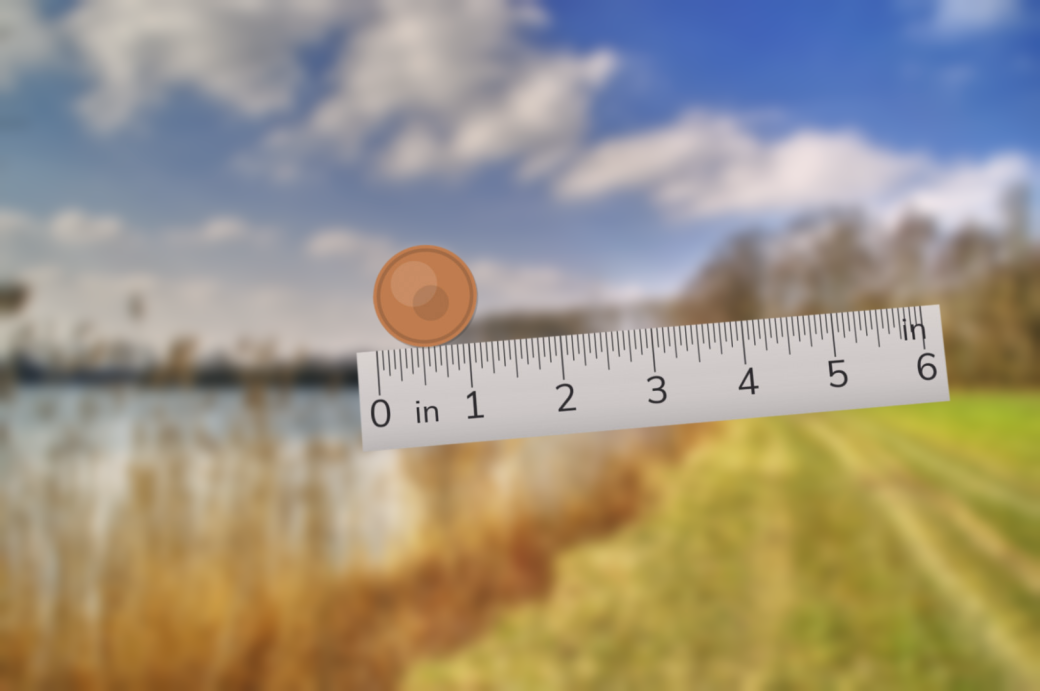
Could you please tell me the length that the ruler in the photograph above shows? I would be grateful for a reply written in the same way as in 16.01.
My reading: in 1.125
